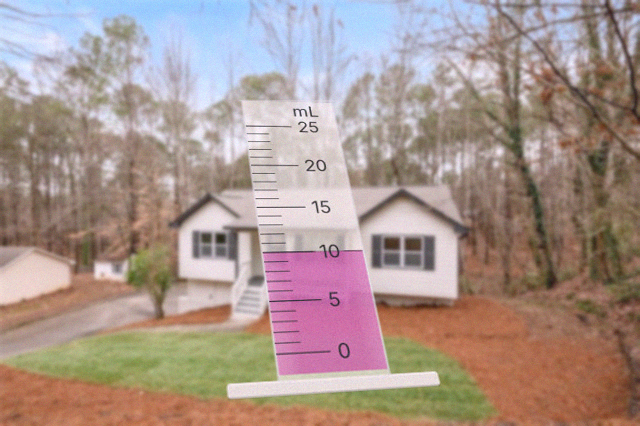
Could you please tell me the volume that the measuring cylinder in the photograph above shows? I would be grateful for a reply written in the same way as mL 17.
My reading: mL 10
